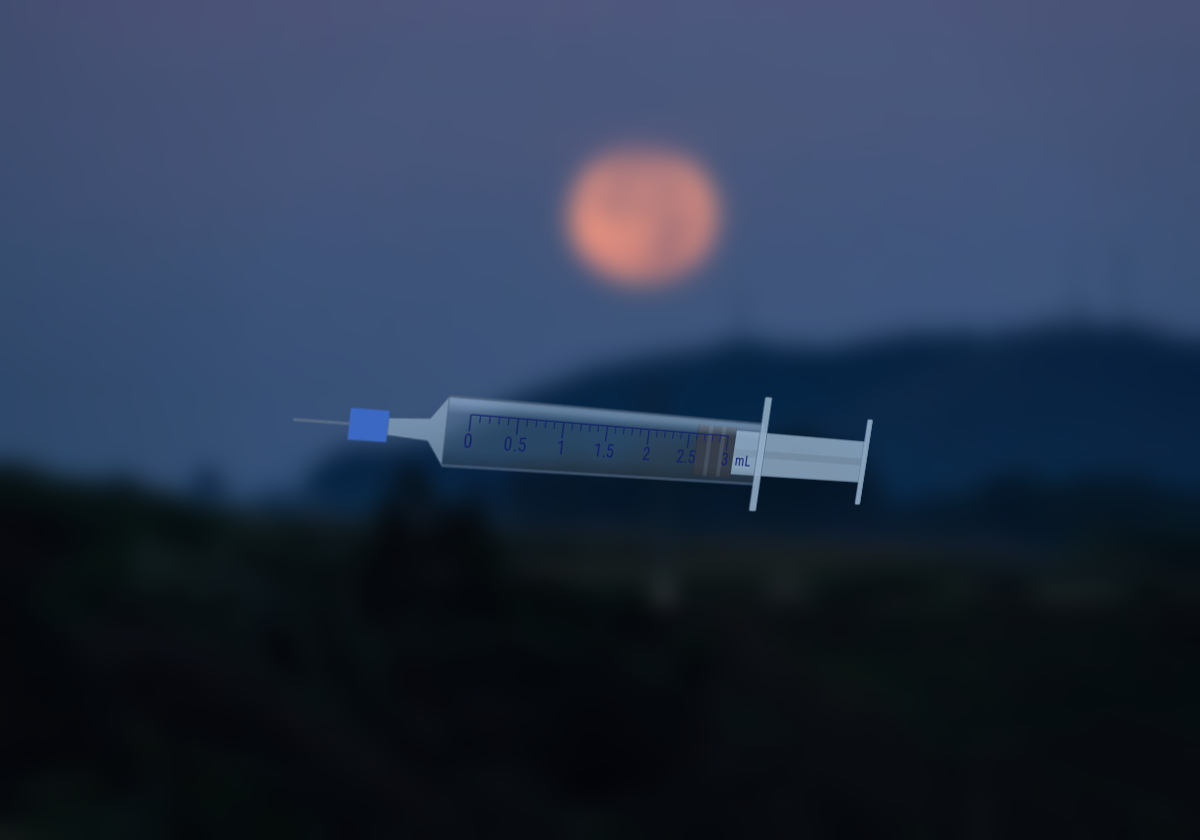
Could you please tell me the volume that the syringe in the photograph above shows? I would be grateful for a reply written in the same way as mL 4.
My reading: mL 2.6
